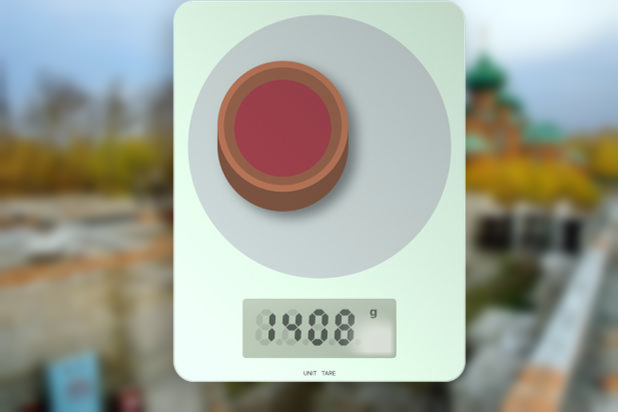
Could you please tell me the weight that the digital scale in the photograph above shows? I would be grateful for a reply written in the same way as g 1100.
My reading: g 1408
